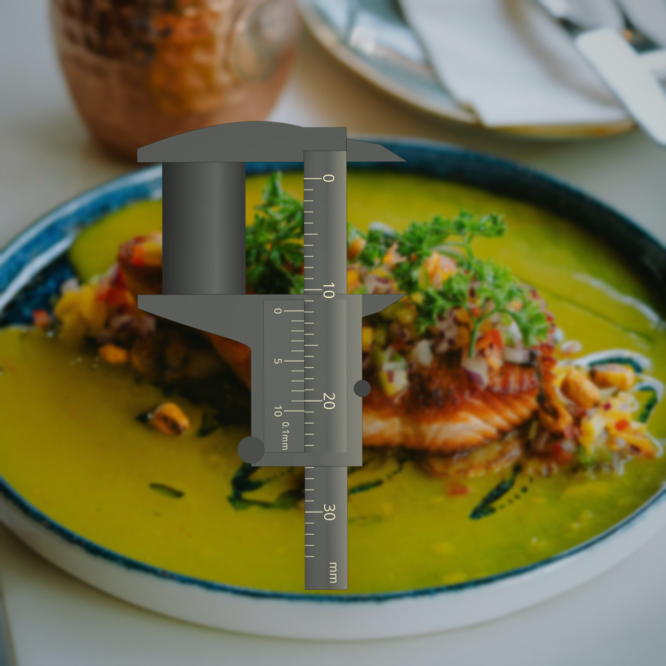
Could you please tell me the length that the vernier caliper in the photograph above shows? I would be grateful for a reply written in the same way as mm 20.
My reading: mm 11.9
